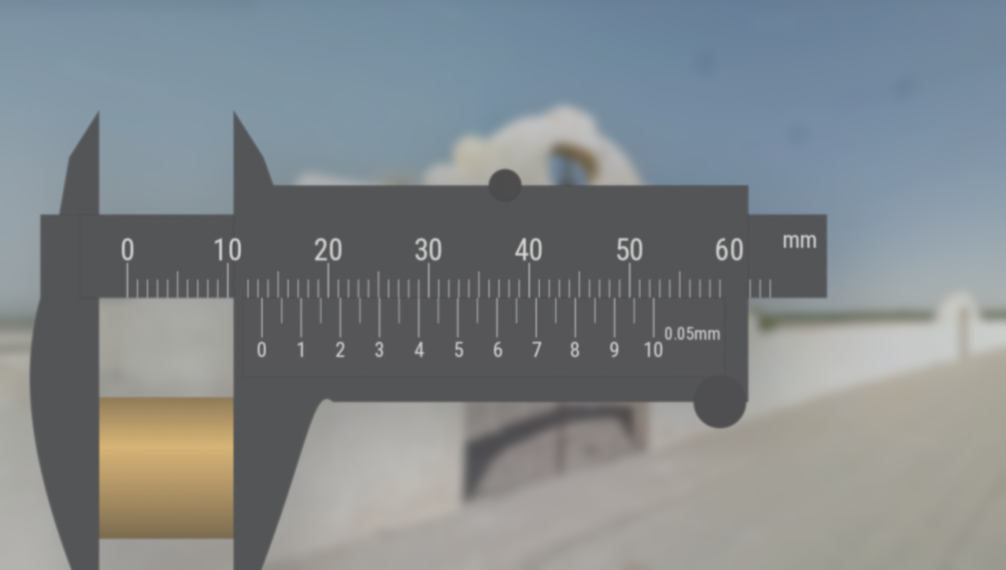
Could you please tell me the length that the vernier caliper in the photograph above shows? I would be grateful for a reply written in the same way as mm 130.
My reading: mm 13.4
